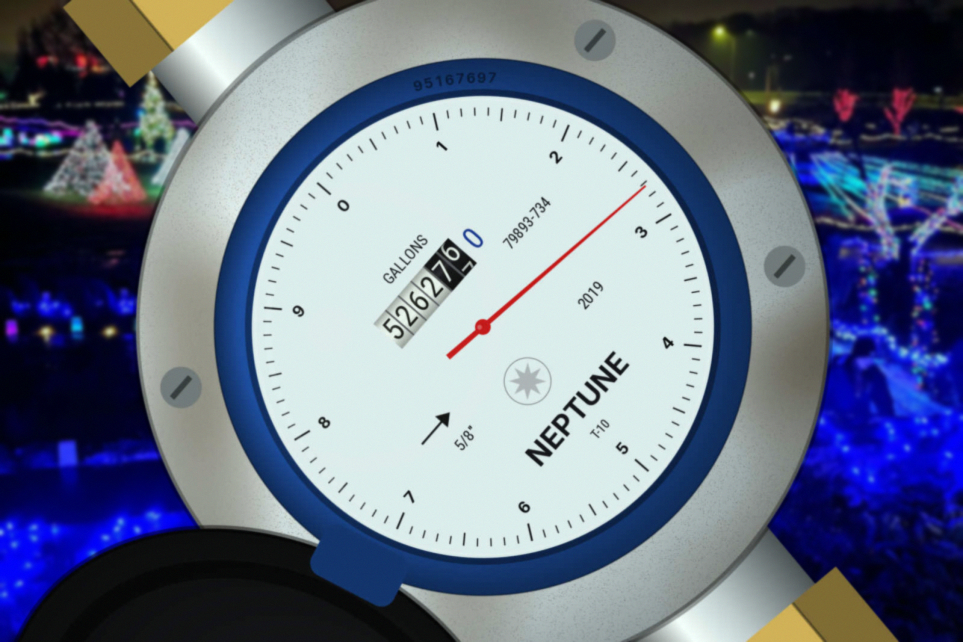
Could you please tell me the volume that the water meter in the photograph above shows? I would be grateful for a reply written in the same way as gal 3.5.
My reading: gal 5262762.7
